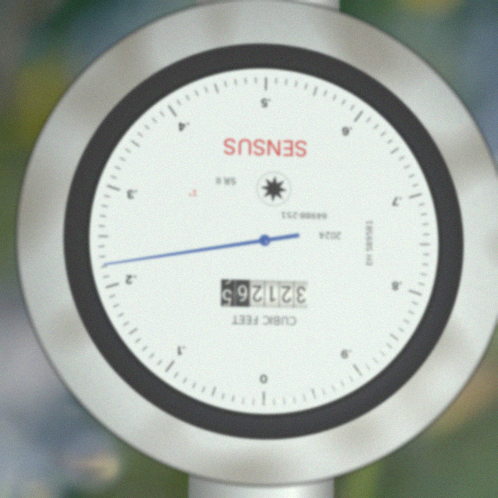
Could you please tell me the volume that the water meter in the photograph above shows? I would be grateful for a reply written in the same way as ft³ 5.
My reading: ft³ 321265.22
